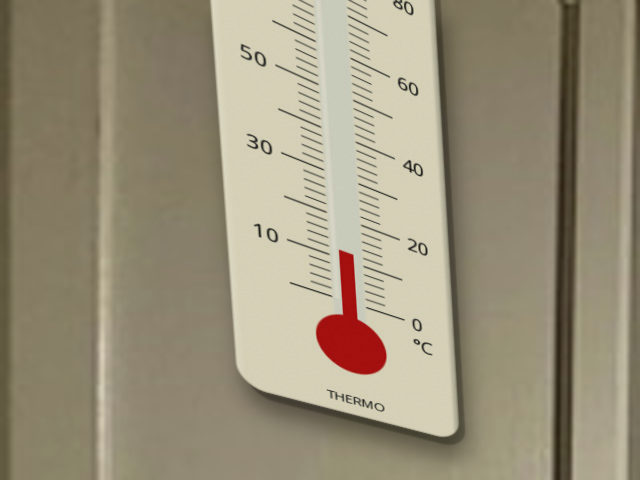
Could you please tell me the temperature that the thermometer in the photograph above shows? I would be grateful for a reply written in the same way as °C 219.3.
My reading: °C 12
